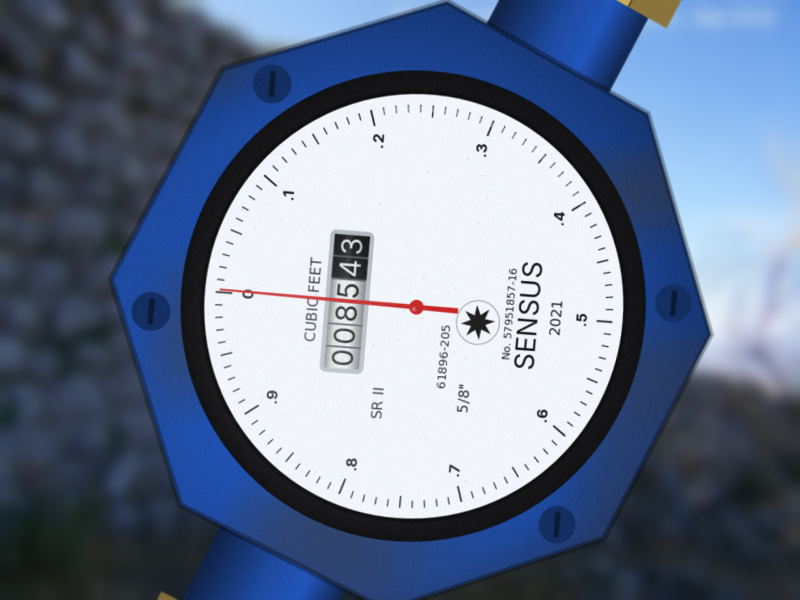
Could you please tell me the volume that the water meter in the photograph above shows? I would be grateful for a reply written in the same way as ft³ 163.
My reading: ft³ 8543.00
